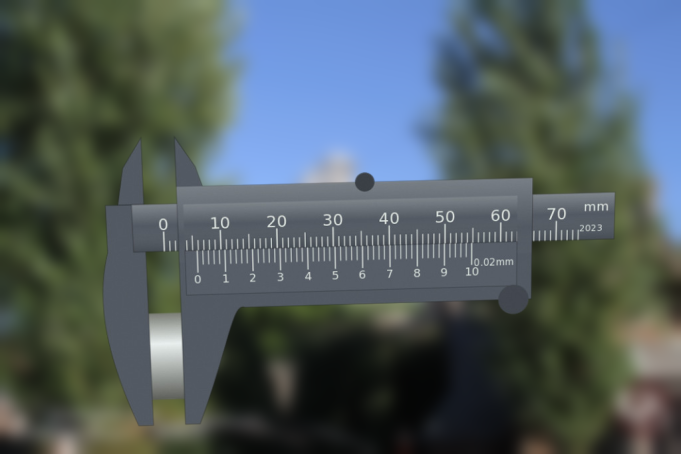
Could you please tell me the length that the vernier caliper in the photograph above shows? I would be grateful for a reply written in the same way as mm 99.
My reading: mm 5.8
